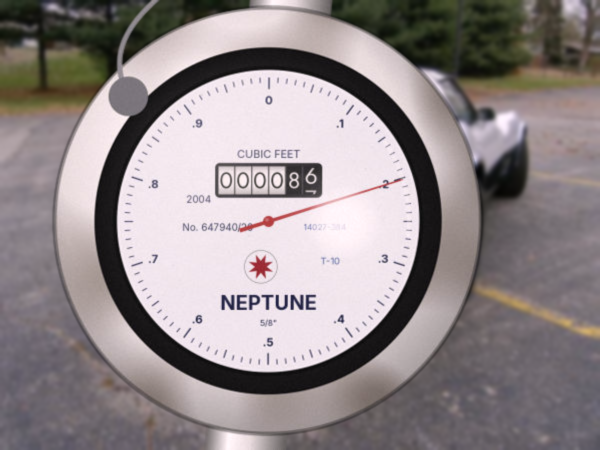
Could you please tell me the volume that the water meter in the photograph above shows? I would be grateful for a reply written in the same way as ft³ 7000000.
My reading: ft³ 86.20
